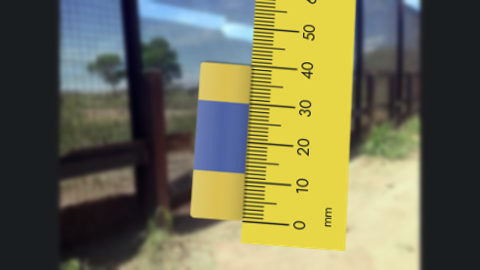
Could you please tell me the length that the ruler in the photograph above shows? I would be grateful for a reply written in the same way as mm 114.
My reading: mm 40
